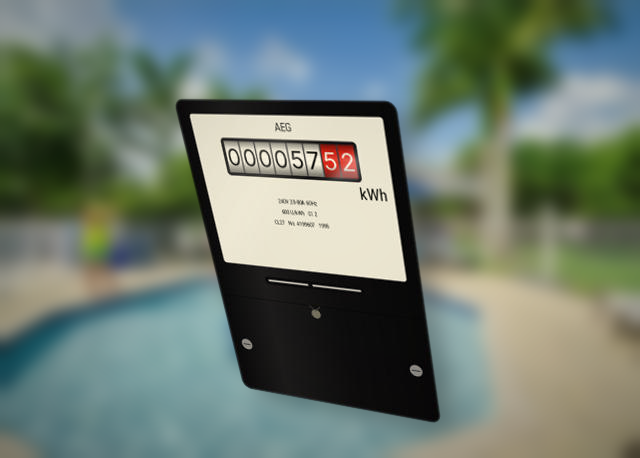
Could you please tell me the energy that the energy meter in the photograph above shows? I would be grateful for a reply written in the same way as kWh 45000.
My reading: kWh 57.52
